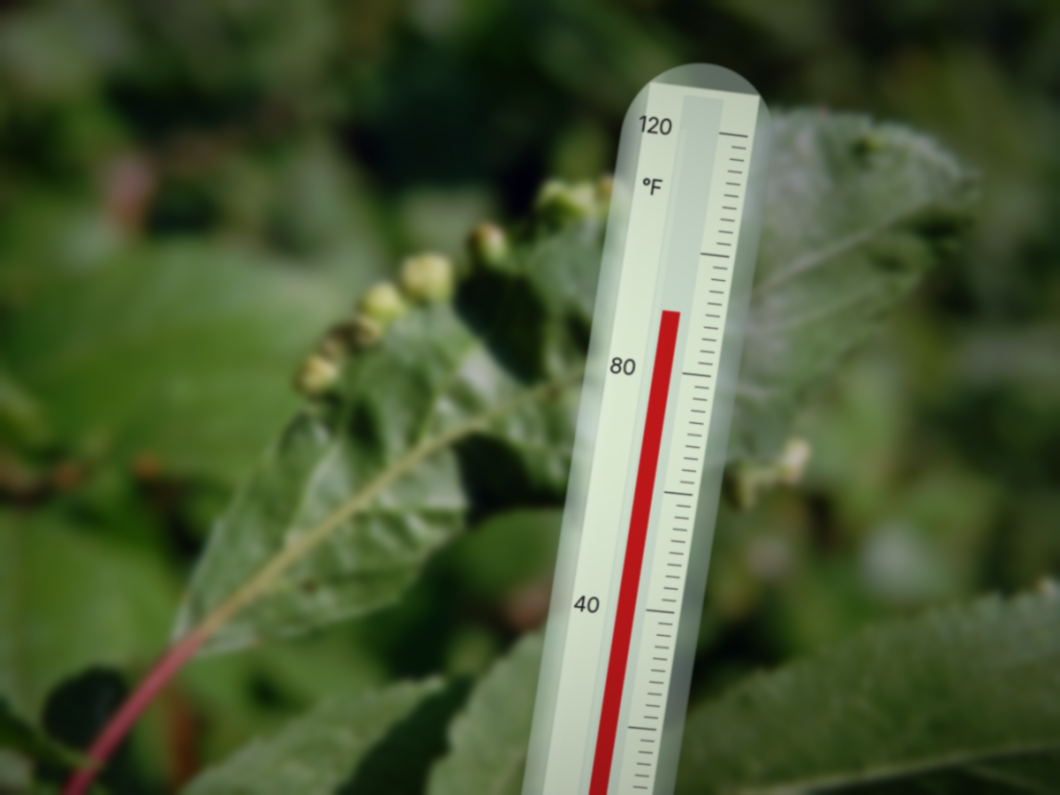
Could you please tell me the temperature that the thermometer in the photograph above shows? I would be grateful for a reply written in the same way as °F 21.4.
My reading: °F 90
